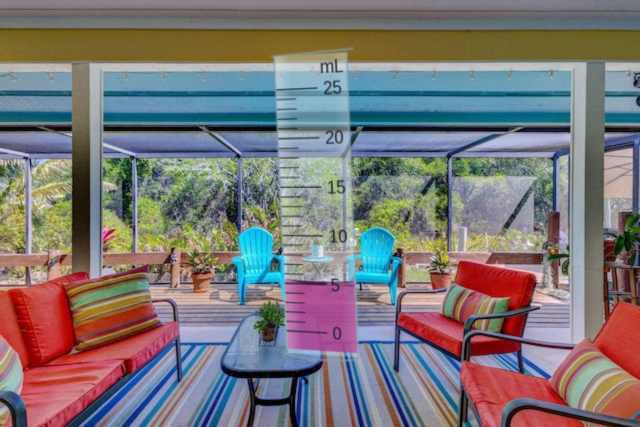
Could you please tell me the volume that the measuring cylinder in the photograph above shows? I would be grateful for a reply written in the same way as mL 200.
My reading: mL 5
